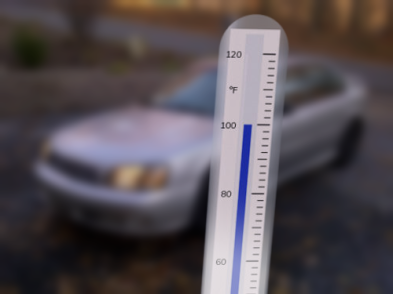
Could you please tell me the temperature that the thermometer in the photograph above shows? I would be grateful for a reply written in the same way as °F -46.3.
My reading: °F 100
